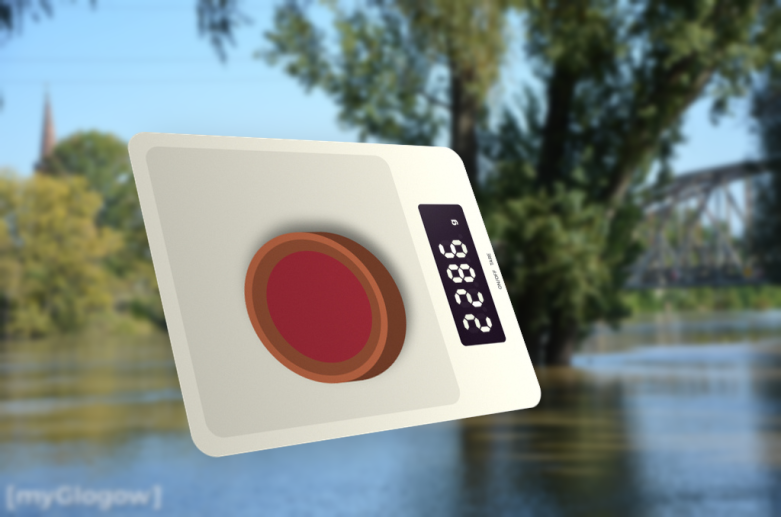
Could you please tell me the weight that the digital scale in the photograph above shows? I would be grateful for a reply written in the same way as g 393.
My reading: g 2286
